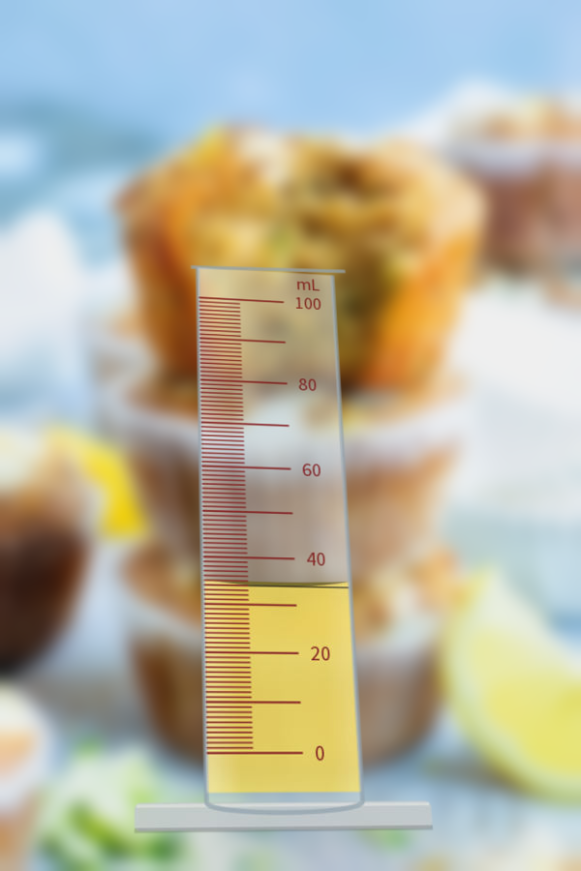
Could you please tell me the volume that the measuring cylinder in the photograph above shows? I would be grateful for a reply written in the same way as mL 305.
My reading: mL 34
